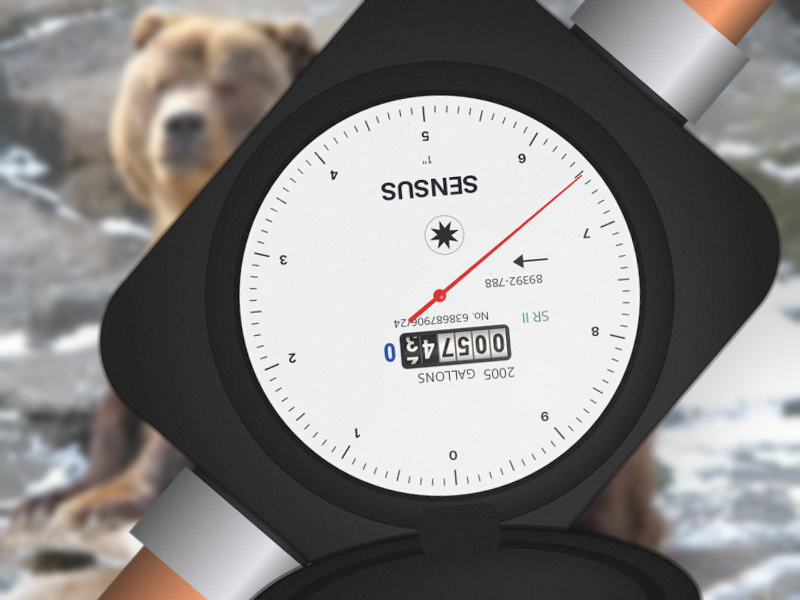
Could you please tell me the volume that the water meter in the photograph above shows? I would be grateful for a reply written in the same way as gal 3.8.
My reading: gal 57426.5
